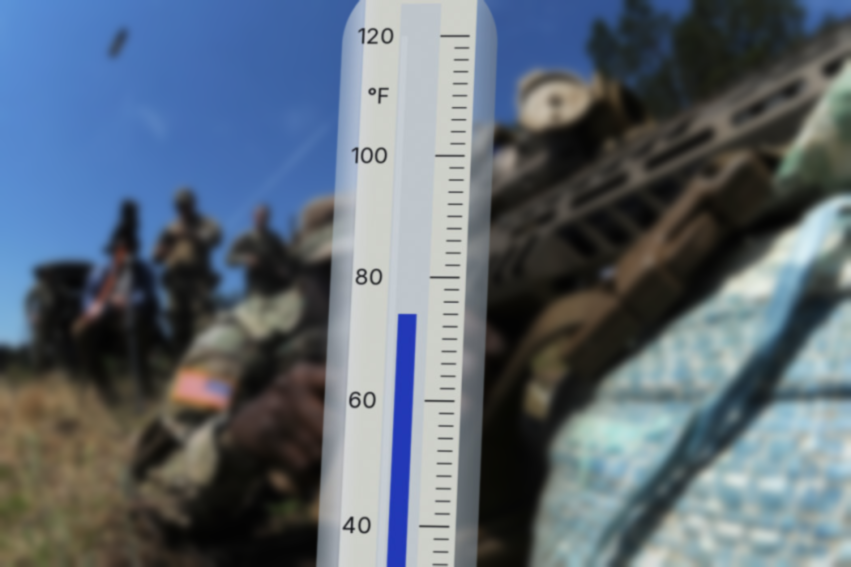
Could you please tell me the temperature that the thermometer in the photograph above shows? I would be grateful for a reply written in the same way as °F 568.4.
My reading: °F 74
